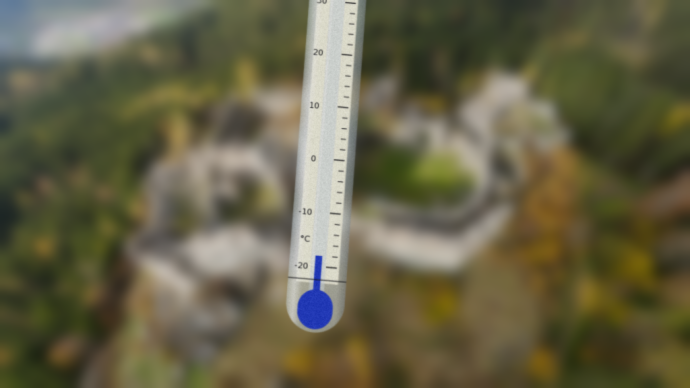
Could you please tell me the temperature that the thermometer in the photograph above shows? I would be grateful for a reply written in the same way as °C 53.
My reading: °C -18
